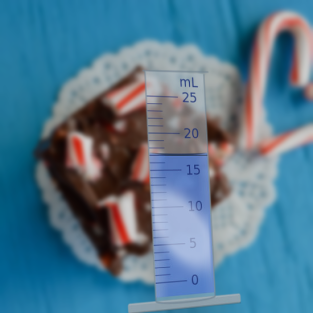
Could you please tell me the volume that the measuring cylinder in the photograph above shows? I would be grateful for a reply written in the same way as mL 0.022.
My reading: mL 17
